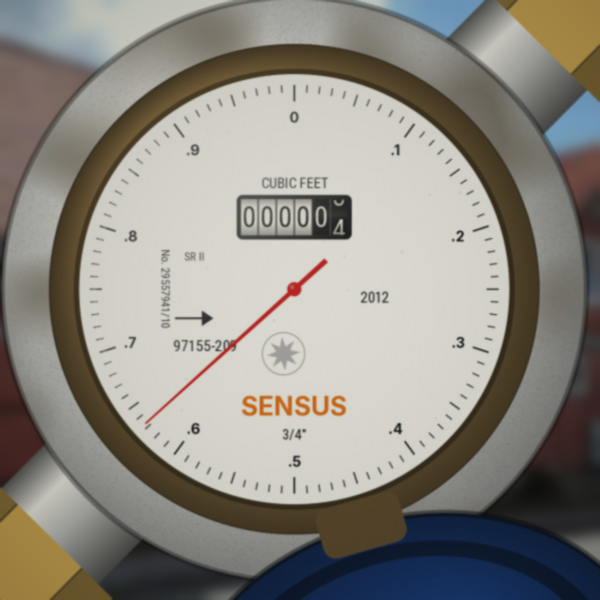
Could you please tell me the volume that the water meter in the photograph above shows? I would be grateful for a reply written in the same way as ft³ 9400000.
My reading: ft³ 3.63
